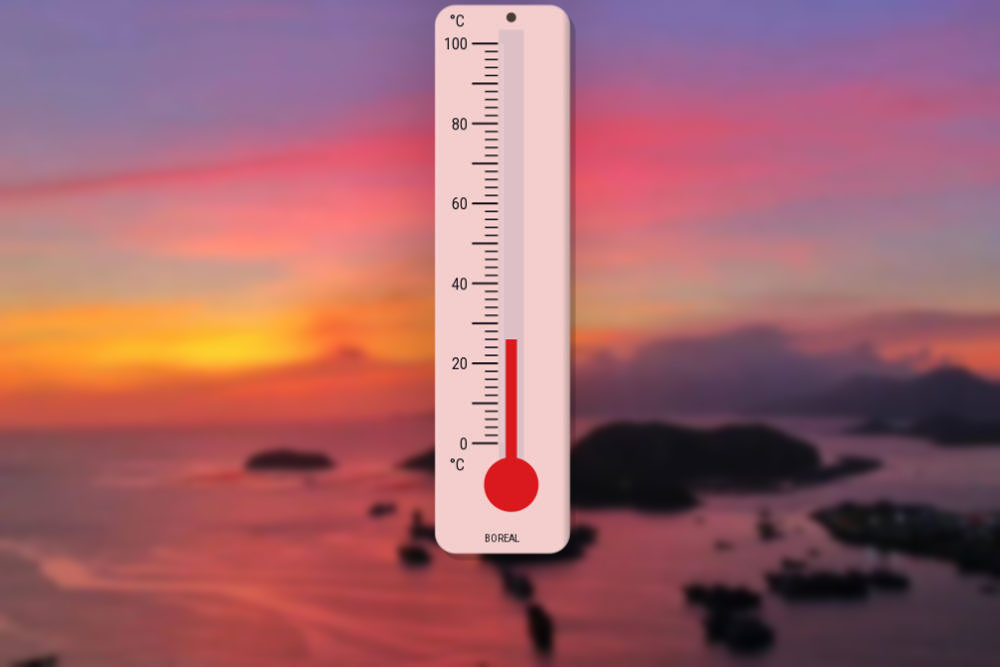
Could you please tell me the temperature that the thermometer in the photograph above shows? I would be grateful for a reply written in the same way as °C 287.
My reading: °C 26
